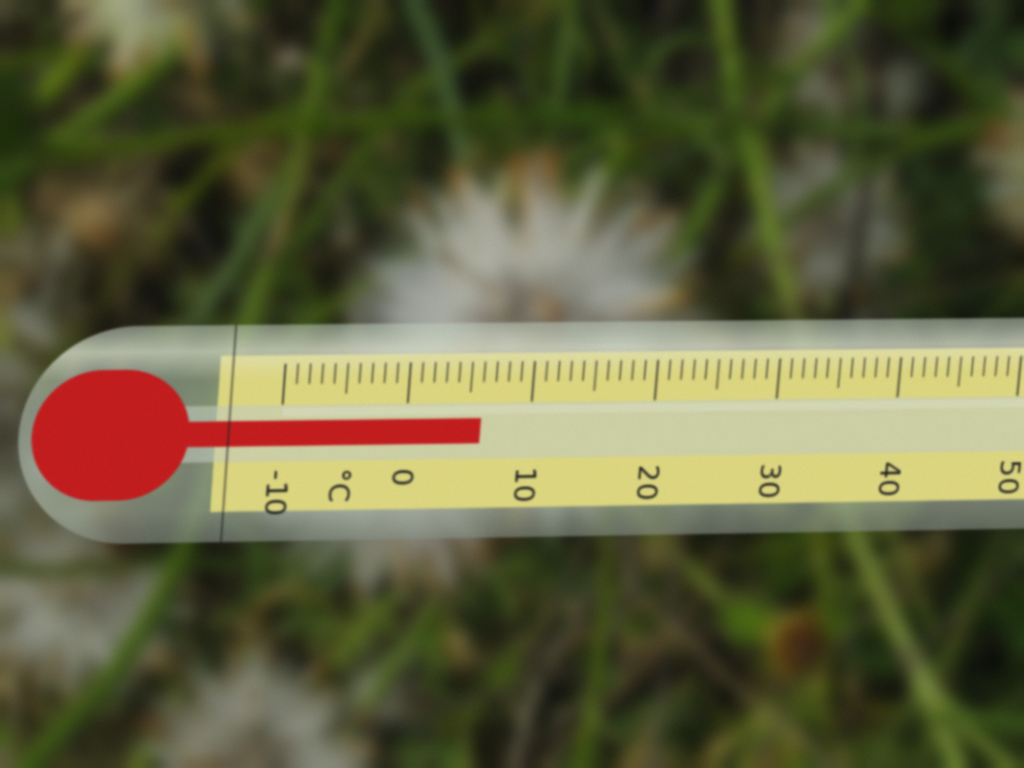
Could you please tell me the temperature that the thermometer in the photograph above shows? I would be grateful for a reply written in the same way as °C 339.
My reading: °C 6
